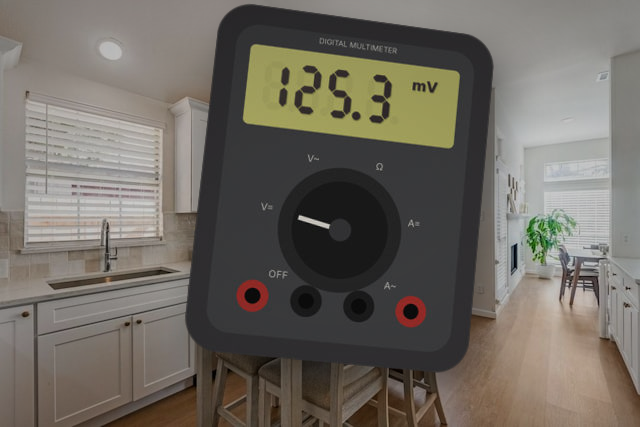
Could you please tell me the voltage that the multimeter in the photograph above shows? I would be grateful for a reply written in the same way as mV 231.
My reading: mV 125.3
